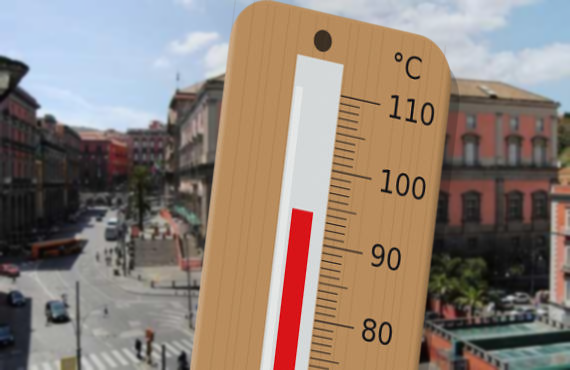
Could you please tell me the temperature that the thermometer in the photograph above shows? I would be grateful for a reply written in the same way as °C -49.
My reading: °C 94
